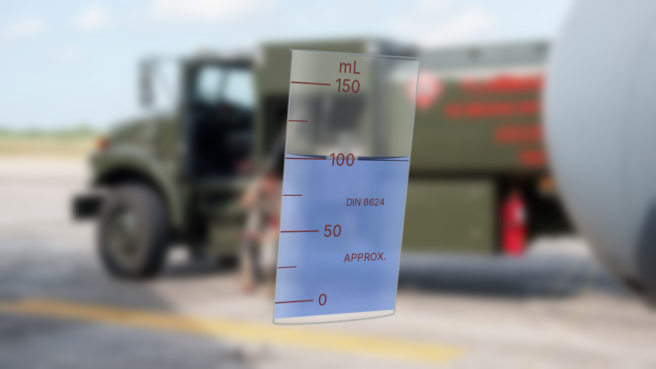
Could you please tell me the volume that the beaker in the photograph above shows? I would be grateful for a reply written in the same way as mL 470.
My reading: mL 100
